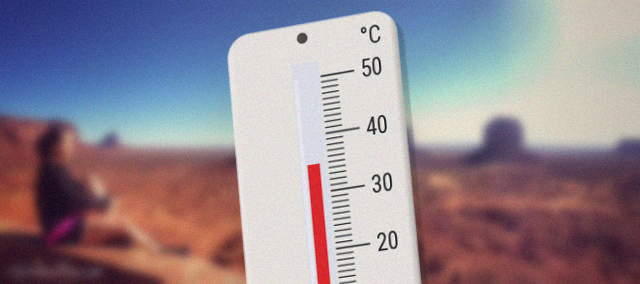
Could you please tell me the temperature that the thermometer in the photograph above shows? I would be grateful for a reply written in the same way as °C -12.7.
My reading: °C 35
